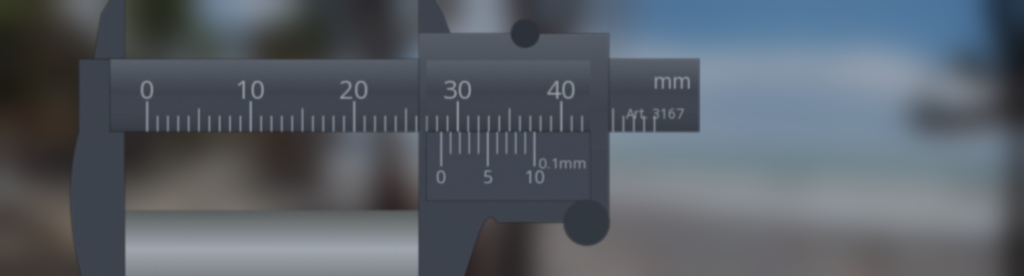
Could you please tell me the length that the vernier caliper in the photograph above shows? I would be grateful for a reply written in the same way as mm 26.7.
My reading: mm 28.4
